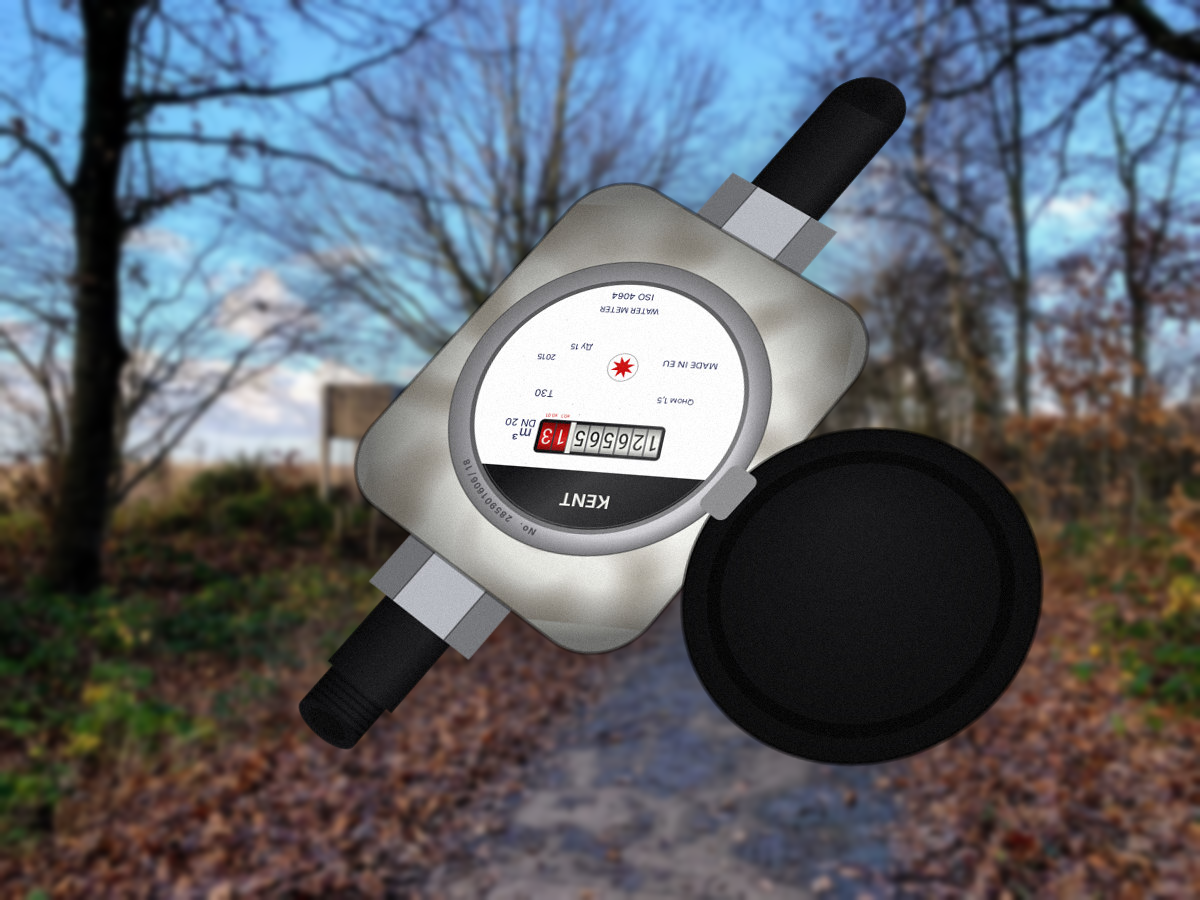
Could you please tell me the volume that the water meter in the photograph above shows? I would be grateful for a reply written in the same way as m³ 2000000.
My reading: m³ 126565.13
